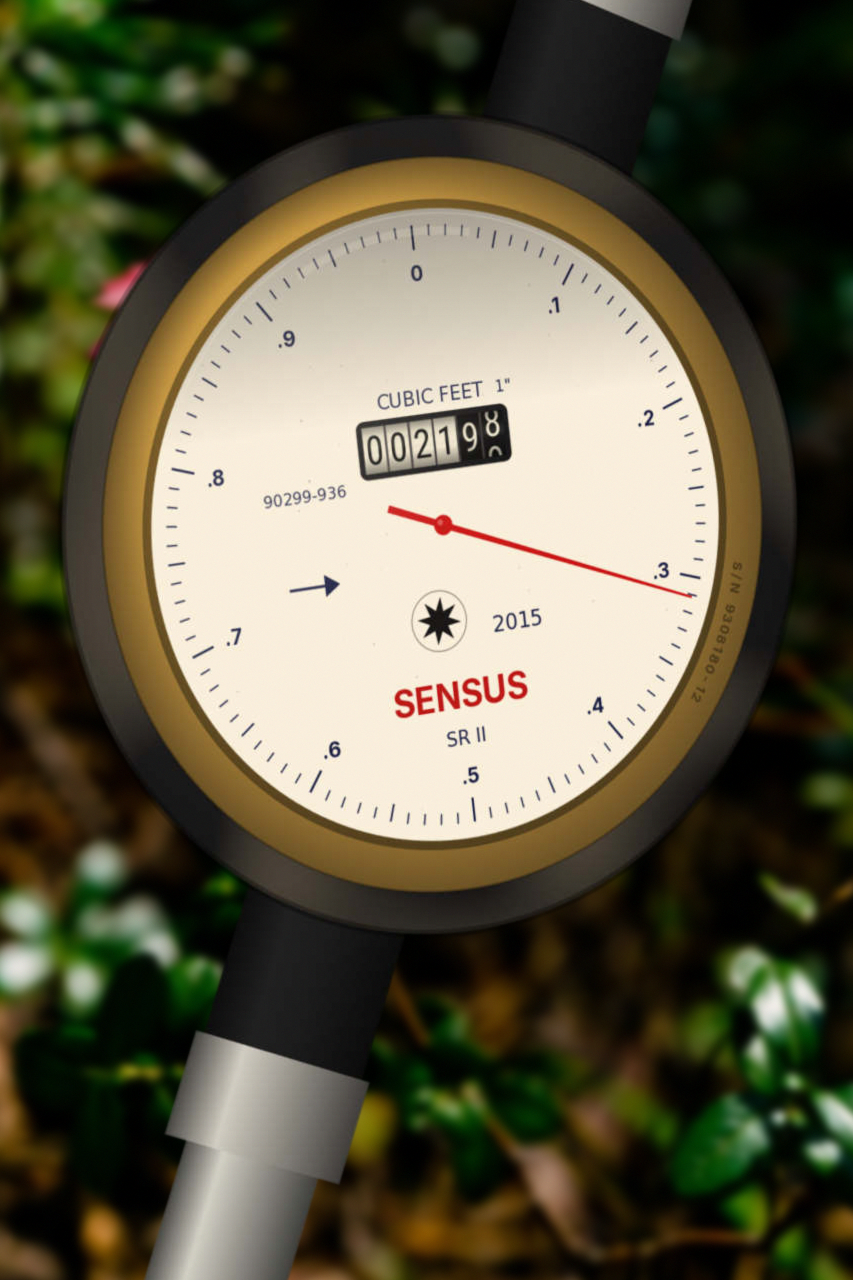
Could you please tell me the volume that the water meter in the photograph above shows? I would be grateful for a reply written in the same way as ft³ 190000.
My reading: ft³ 2198.31
